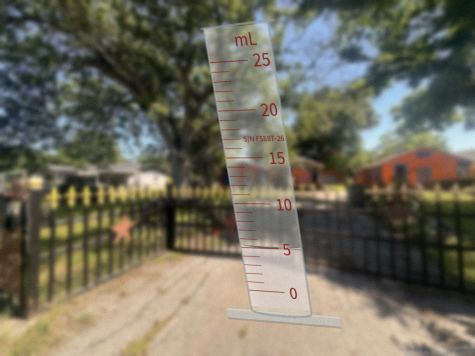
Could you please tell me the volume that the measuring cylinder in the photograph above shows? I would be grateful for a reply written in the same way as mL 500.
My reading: mL 5
